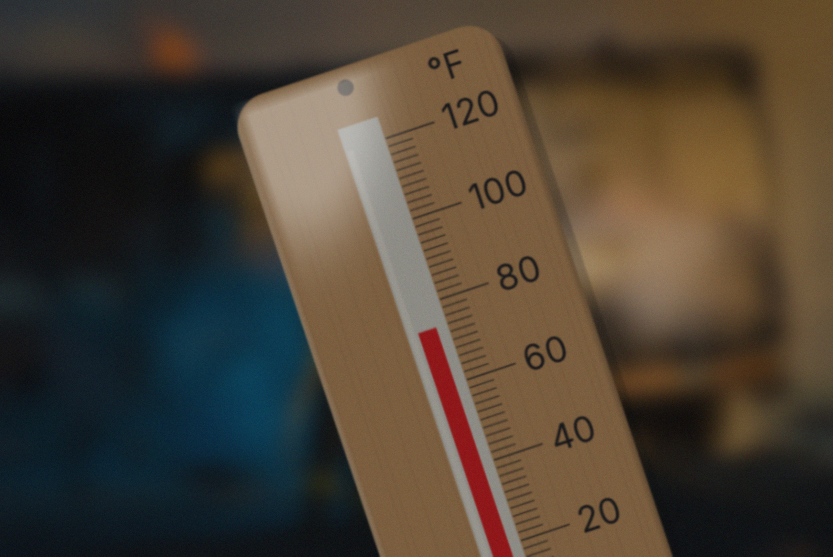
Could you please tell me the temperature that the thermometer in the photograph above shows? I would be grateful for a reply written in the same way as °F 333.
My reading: °F 74
